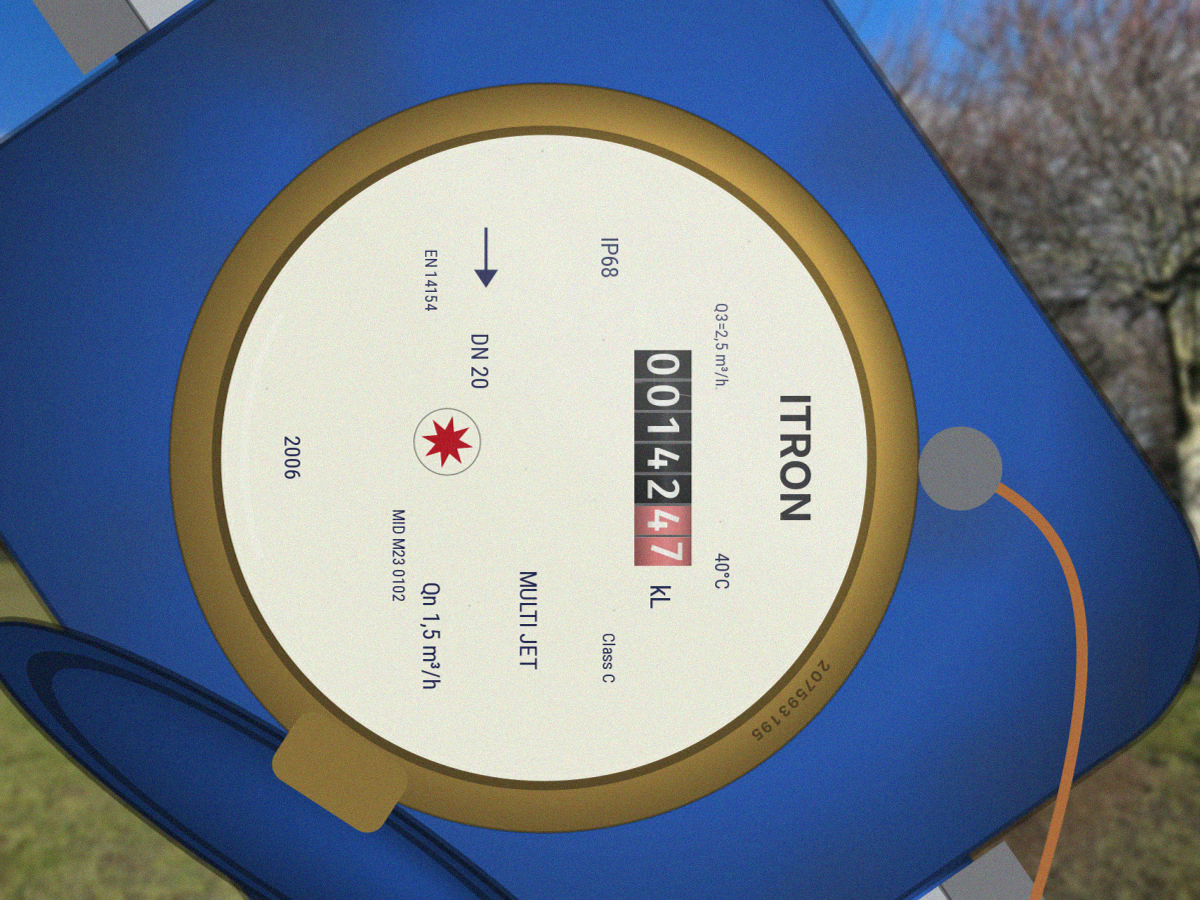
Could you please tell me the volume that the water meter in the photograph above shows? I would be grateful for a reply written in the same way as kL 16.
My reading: kL 142.47
